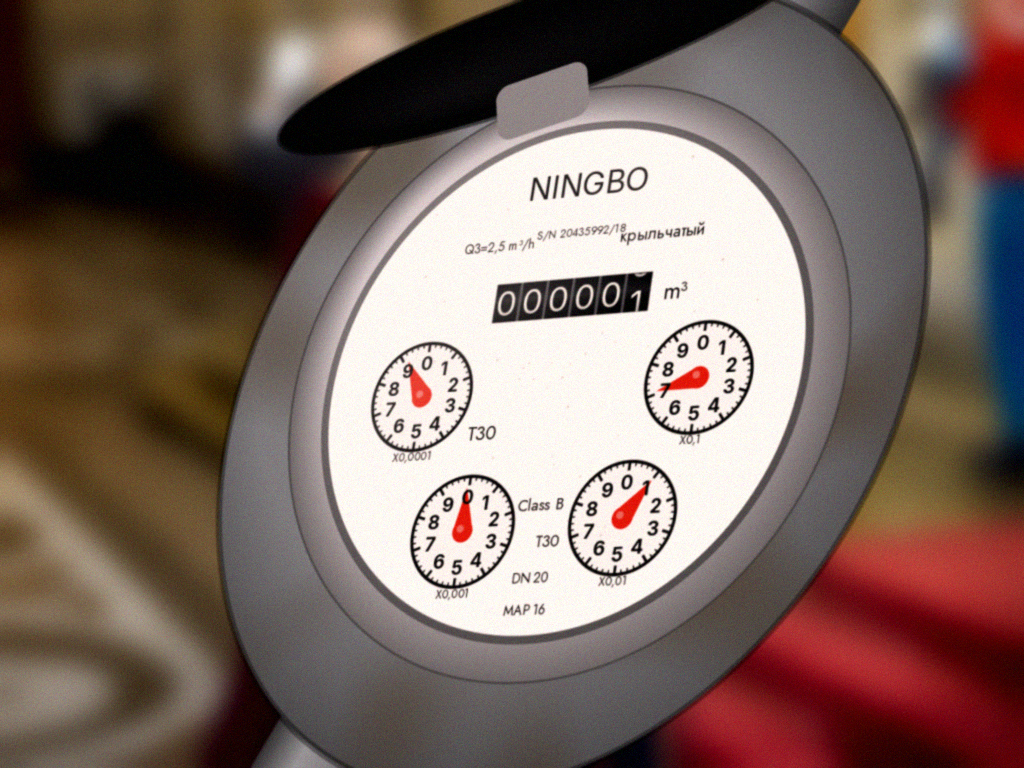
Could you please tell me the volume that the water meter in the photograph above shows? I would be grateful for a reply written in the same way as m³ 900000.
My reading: m³ 0.7099
